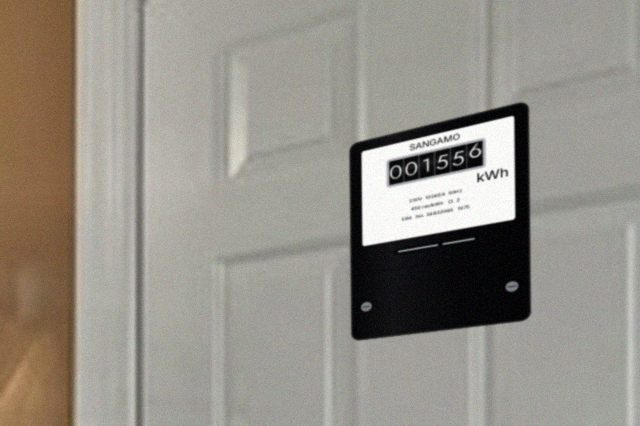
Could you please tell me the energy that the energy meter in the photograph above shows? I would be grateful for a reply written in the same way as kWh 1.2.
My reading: kWh 1556
